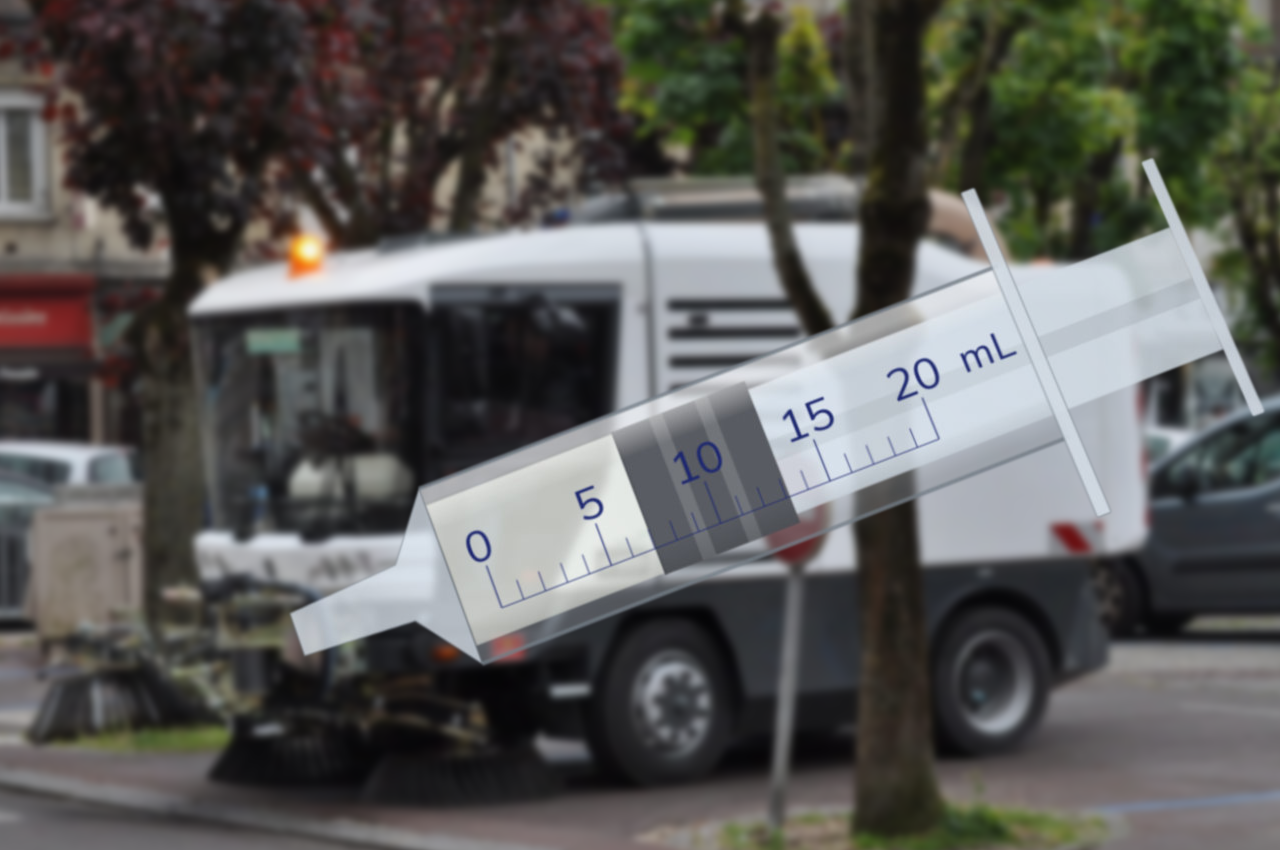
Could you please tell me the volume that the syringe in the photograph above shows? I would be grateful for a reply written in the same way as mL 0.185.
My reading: mL 7
